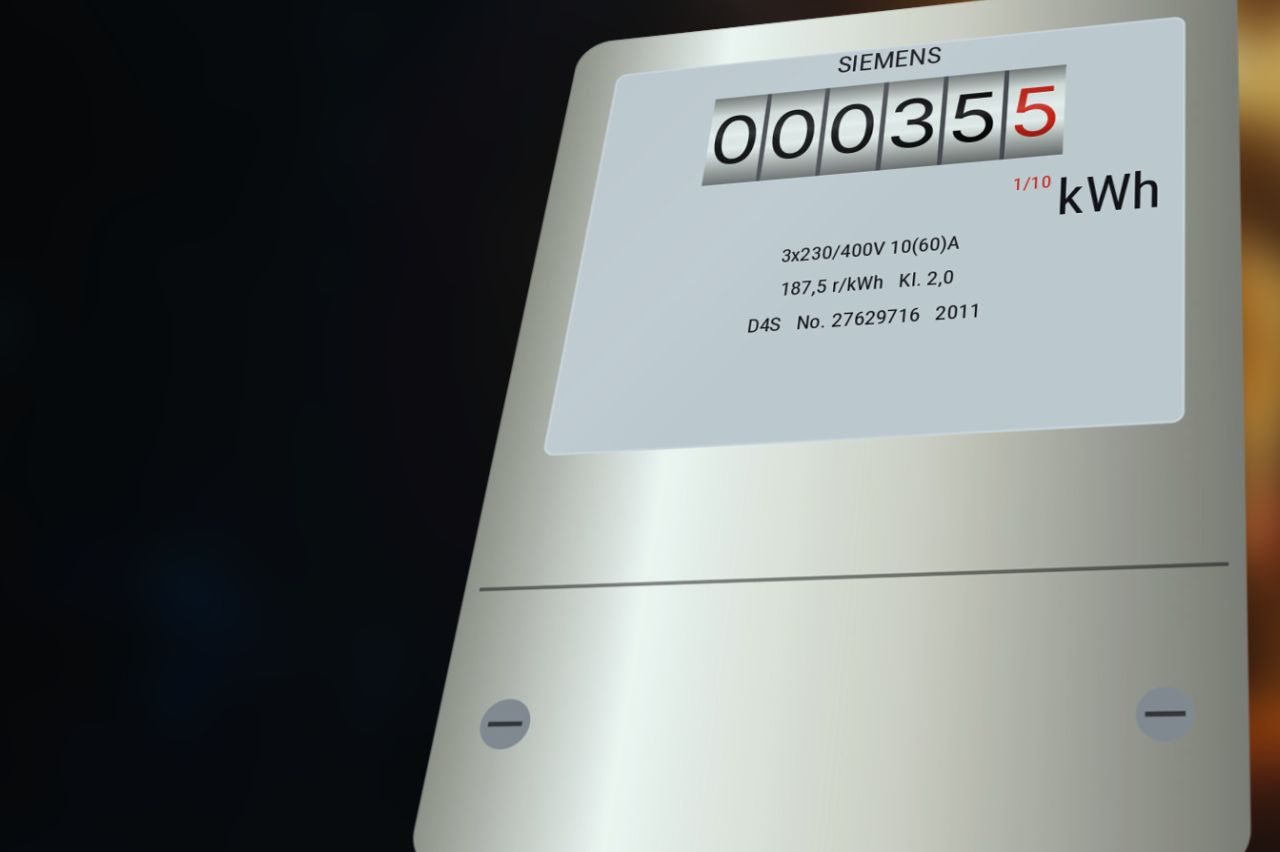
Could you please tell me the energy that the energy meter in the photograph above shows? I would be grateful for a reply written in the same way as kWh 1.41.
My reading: kWh 35.5
